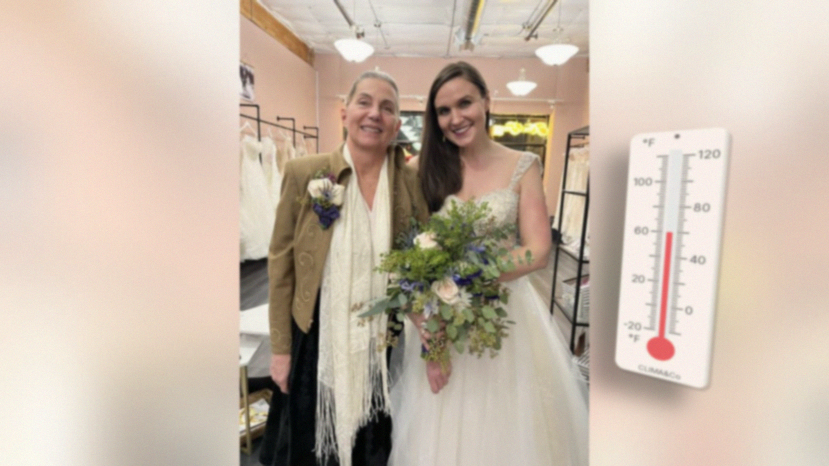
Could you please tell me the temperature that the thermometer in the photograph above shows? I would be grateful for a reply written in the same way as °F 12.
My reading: °F 60
